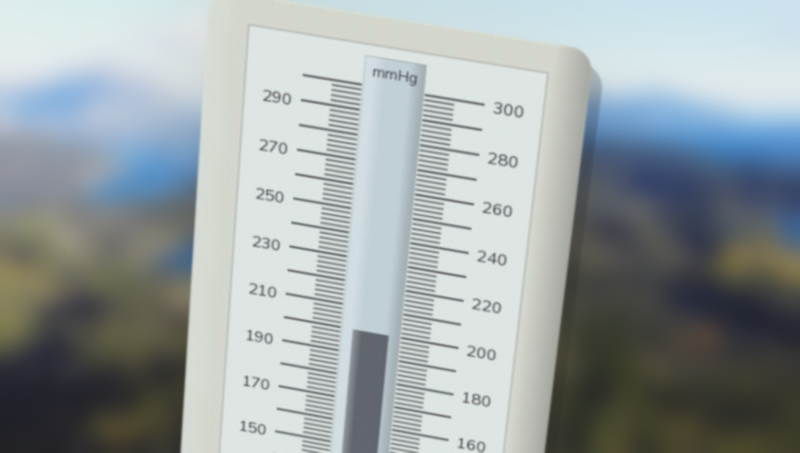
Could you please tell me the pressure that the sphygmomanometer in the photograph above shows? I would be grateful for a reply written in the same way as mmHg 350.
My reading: mmHg 200
